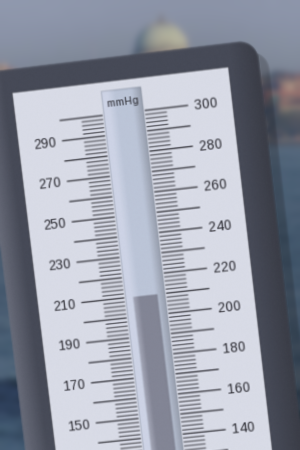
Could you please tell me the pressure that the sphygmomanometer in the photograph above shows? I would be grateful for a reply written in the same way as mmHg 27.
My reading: mmHg 210
